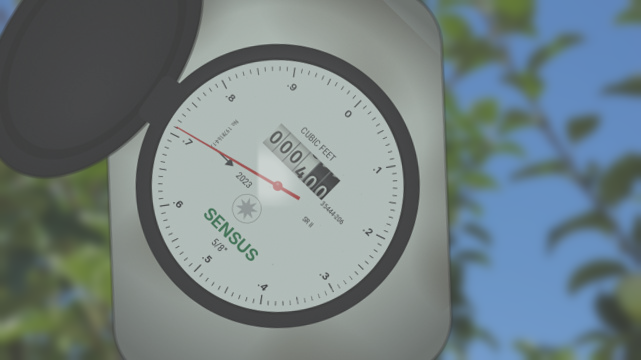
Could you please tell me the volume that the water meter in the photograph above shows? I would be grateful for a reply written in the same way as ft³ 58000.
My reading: ft³ 399.71
